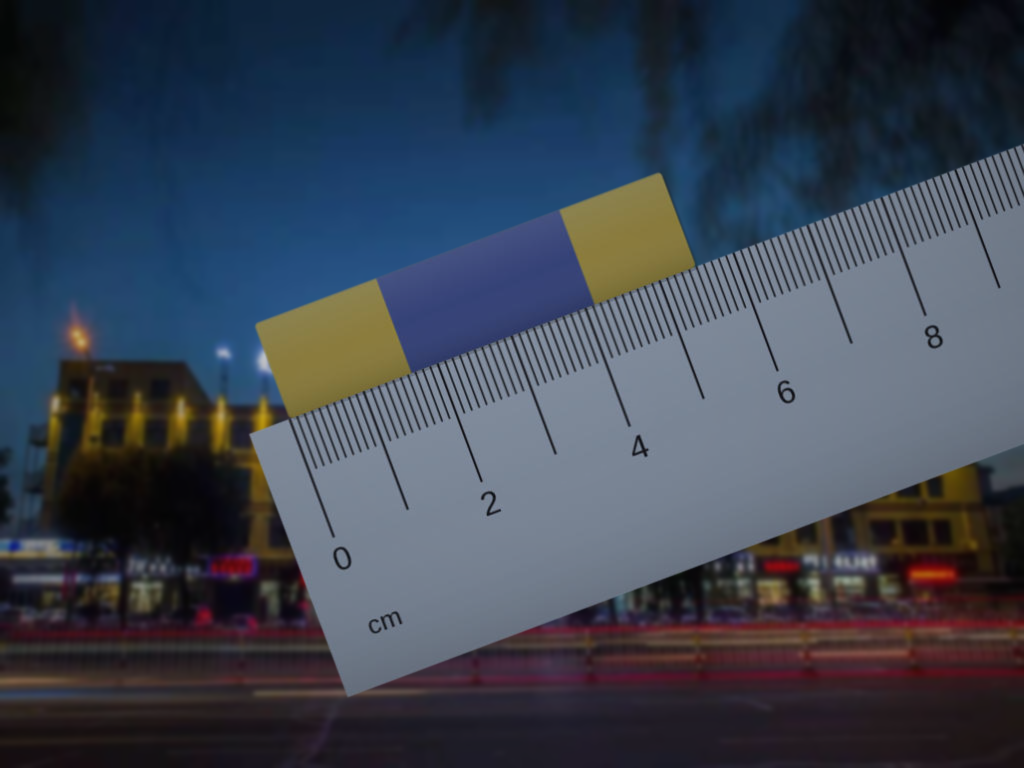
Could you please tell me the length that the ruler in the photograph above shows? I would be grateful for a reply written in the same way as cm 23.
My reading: cm 5.5
